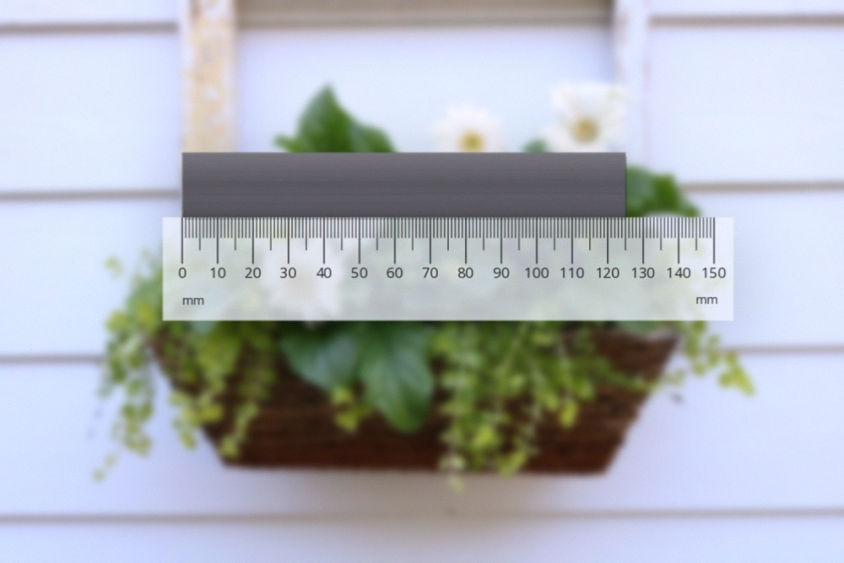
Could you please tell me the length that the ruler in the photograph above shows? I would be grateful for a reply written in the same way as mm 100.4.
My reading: mm 125
